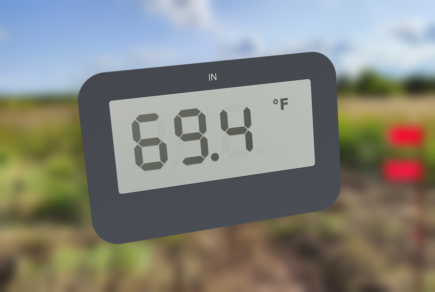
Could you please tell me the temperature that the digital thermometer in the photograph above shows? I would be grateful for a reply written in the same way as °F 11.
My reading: °F 69.4
